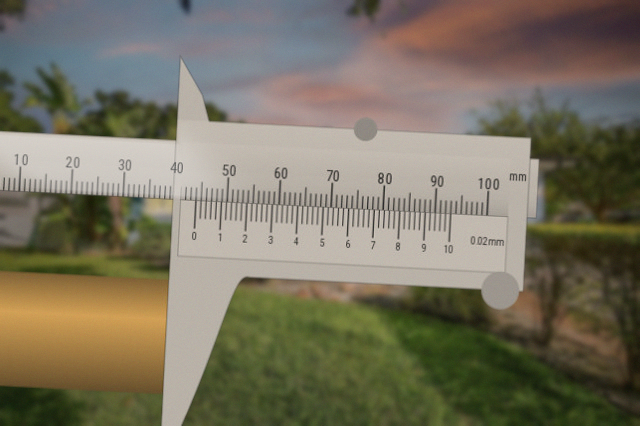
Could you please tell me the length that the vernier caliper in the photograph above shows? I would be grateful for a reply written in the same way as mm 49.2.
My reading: mm 44.0
